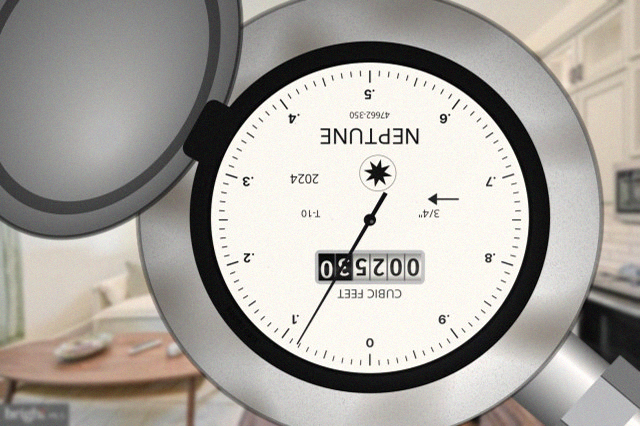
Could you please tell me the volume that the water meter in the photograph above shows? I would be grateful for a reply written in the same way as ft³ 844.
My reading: ft³ 2530.08
